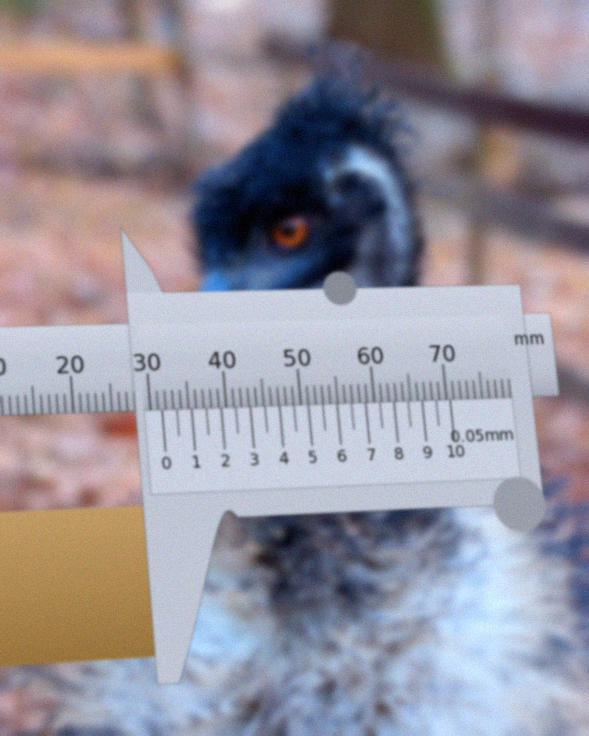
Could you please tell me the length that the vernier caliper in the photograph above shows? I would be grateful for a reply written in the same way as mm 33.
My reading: mm 31.5
